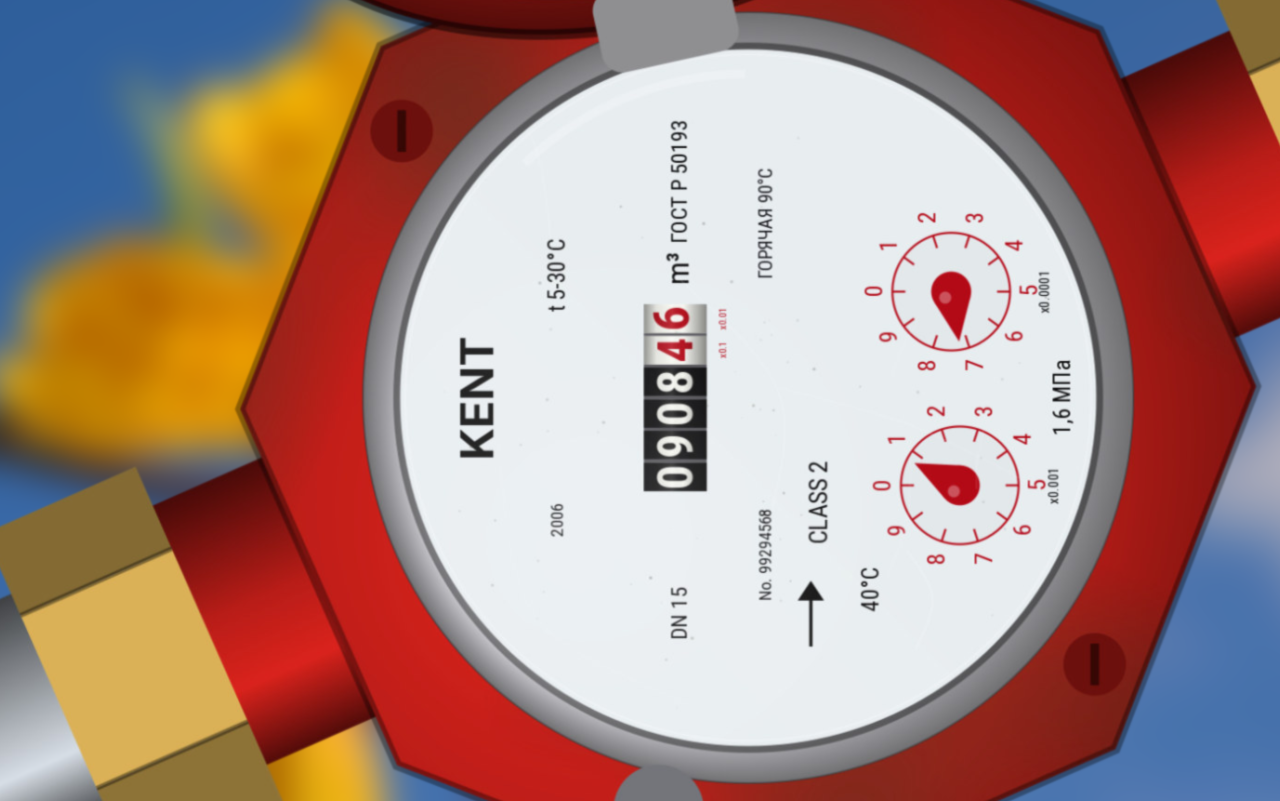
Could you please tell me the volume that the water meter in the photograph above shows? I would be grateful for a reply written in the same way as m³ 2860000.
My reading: m³ 908.4607
